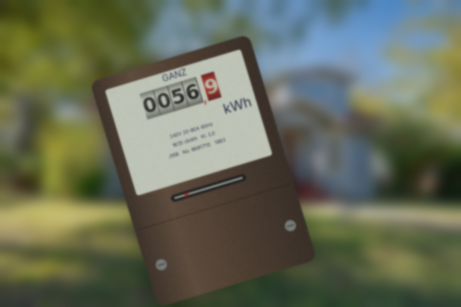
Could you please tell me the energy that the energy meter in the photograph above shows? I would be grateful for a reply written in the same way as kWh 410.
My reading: kWh 56.9
